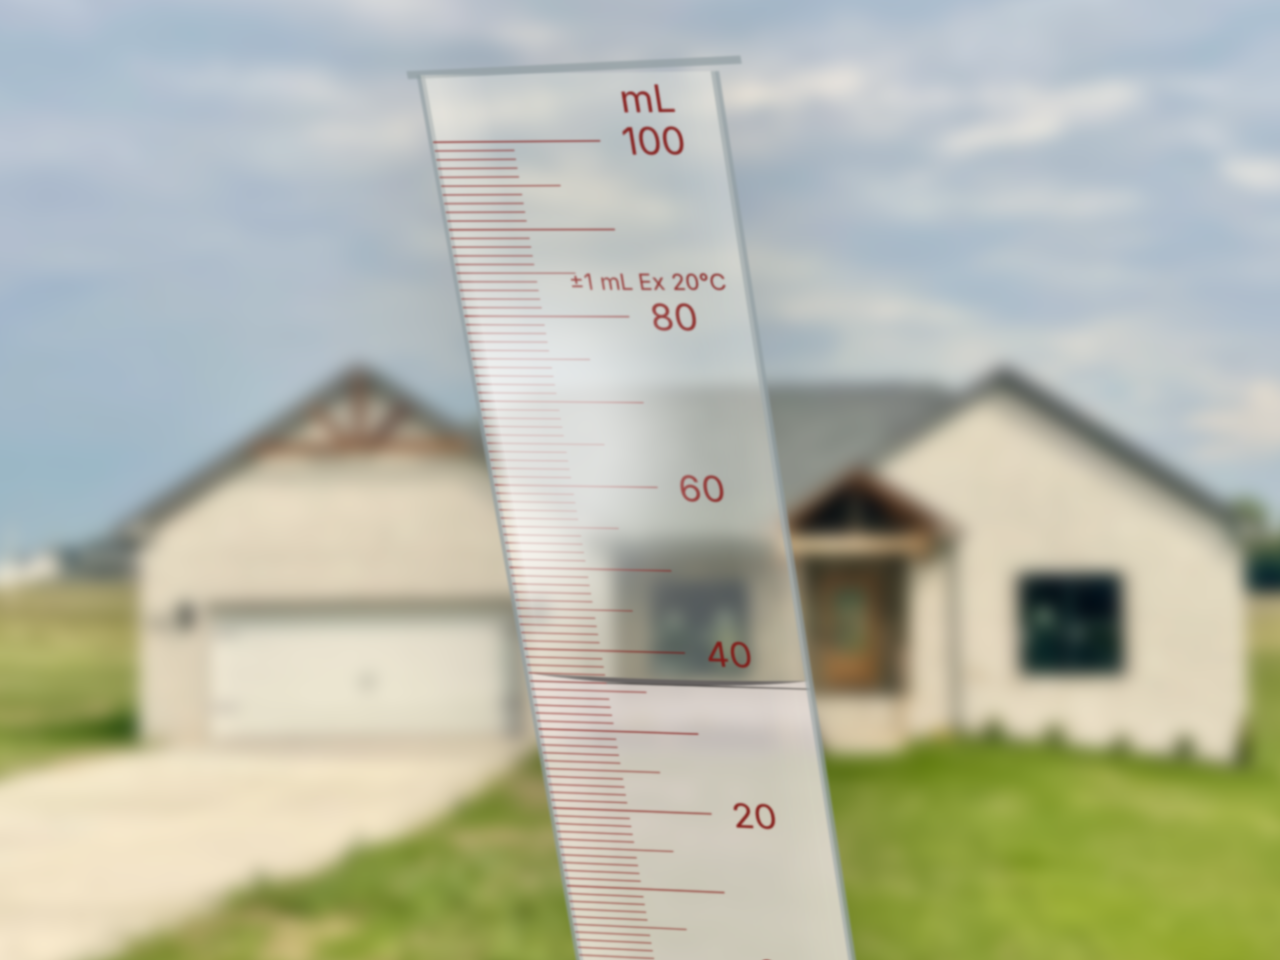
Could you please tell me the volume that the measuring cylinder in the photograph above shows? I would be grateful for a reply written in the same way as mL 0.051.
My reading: mL 36
